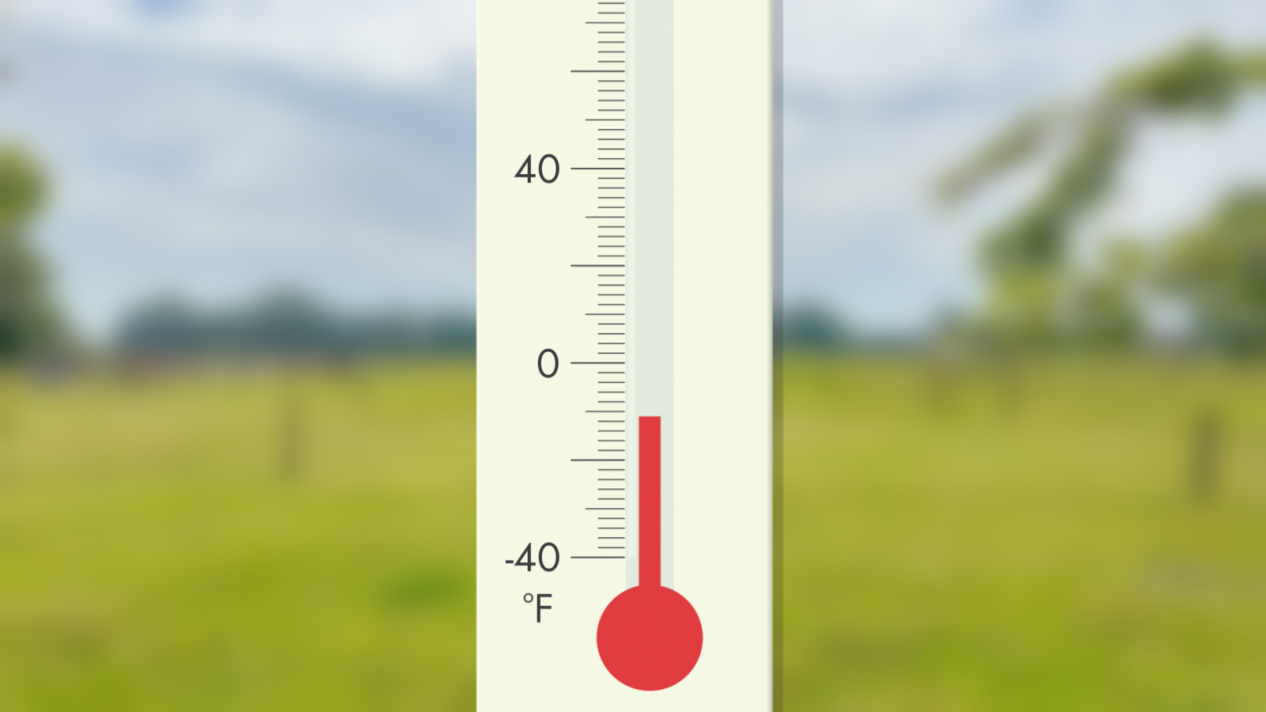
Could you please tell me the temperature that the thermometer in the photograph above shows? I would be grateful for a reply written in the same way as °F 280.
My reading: °F -11
